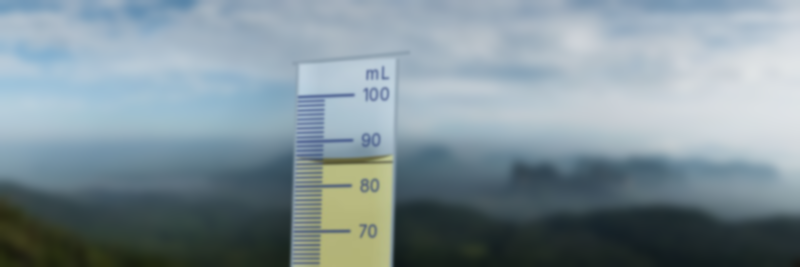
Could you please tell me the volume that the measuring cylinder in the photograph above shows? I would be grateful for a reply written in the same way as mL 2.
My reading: mL 85
